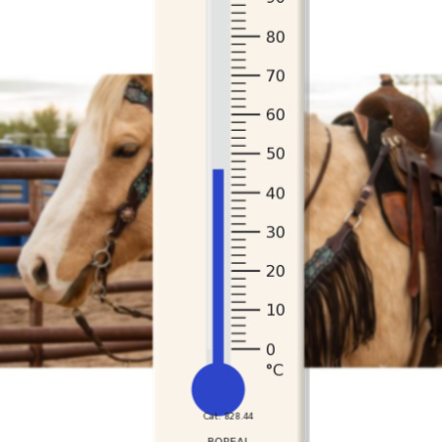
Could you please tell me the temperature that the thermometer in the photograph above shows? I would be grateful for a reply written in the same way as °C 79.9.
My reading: °C 46
